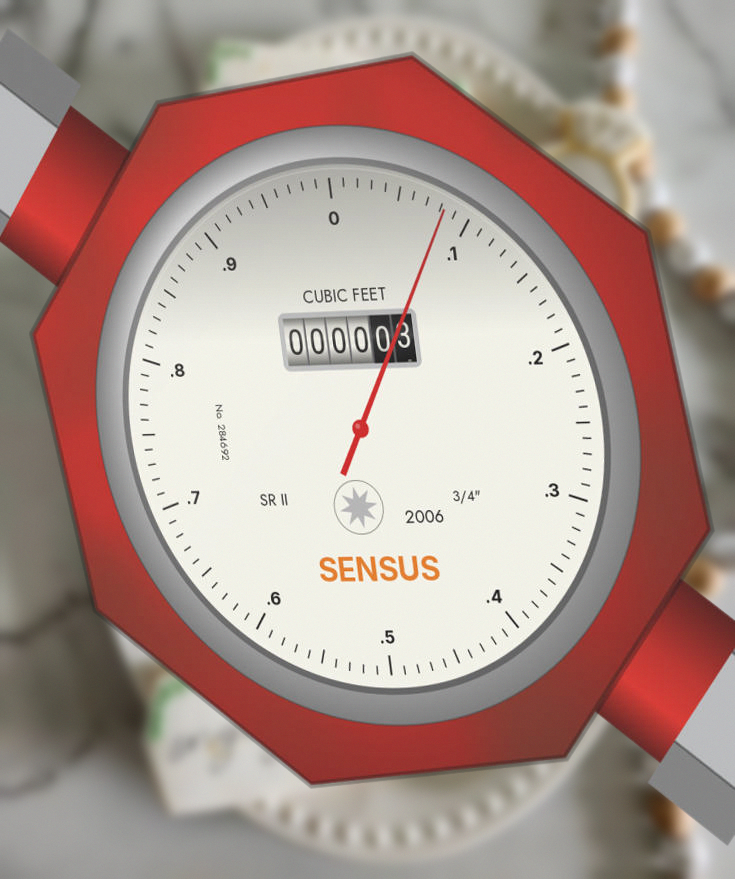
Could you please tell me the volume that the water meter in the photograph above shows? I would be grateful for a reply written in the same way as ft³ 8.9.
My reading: ft³ 3.08
